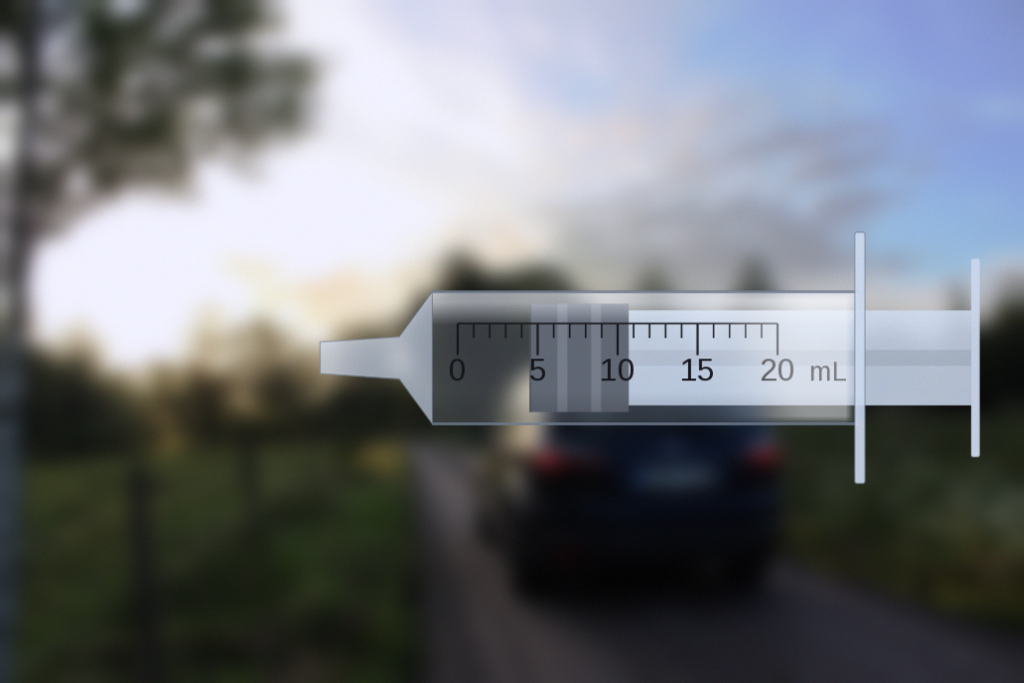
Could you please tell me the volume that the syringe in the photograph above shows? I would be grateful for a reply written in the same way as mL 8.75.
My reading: mL 4.5
